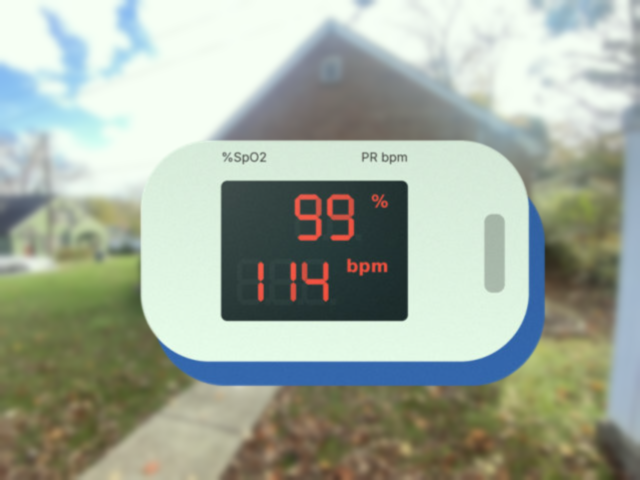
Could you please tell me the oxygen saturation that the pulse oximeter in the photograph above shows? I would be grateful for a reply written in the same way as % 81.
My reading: % 99
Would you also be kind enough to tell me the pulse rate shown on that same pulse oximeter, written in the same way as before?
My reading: bpm 114
